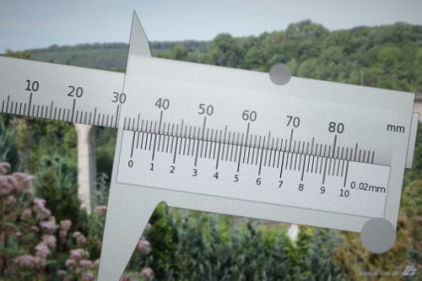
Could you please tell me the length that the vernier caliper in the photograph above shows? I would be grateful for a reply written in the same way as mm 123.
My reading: mm 34.5
